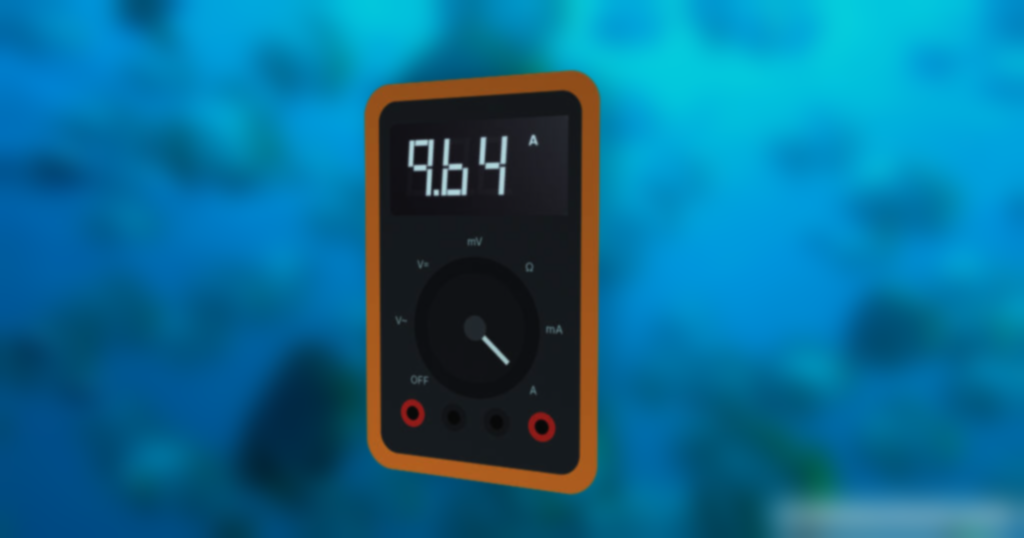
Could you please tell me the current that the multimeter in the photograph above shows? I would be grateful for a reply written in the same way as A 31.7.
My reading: A 9.64
